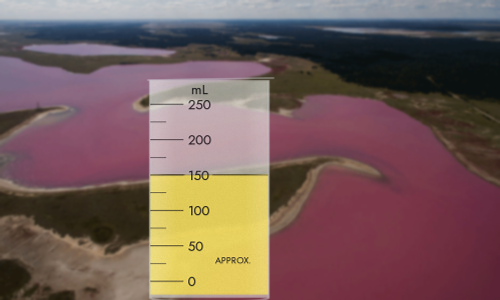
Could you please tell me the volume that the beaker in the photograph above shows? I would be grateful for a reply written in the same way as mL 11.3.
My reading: mL 150
